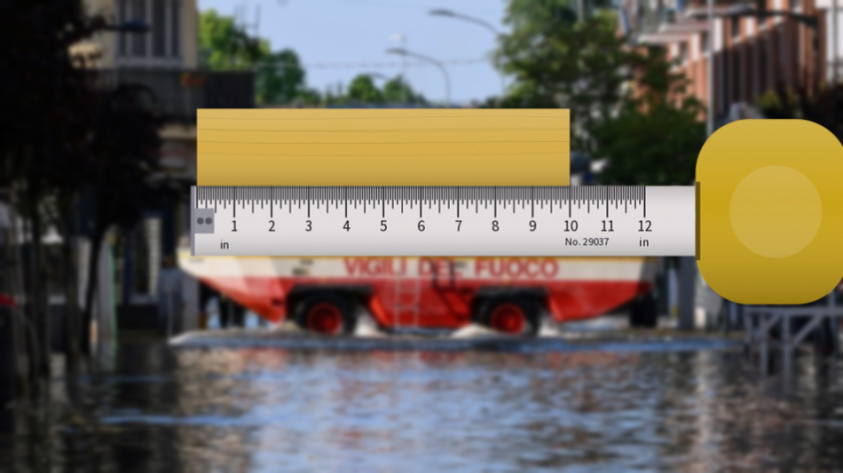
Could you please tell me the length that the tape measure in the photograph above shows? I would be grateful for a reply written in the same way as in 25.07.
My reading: in 10
